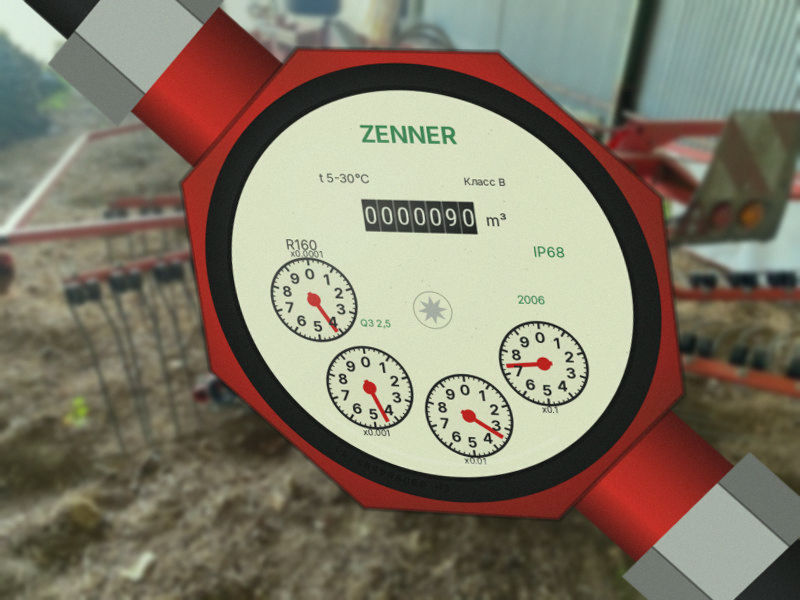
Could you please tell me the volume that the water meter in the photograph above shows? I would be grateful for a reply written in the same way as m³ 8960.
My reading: m³ 90.7344
